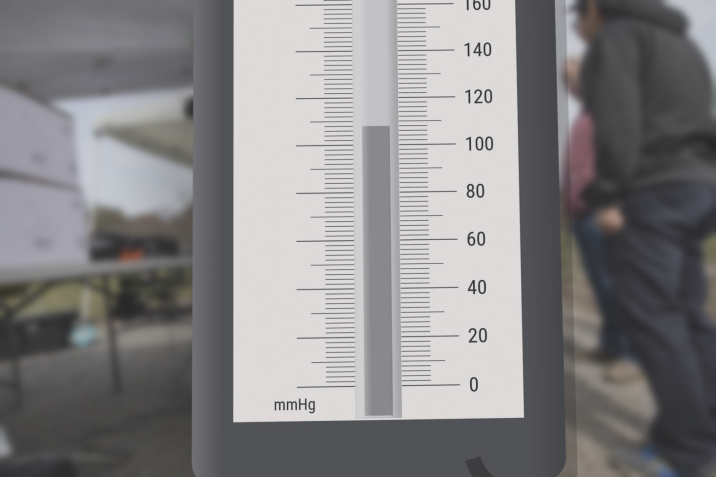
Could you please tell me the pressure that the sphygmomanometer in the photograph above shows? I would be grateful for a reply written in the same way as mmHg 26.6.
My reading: mmHg 108
